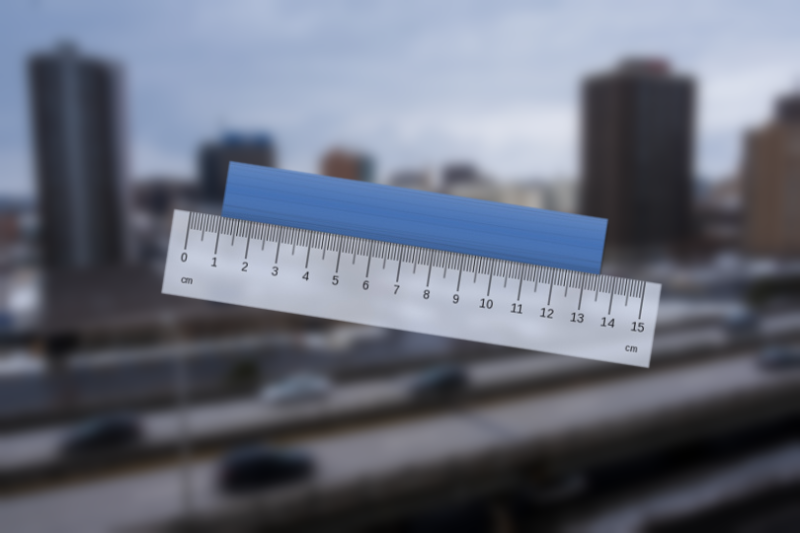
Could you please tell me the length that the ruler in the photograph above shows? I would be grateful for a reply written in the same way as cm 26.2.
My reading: cm 12.5
